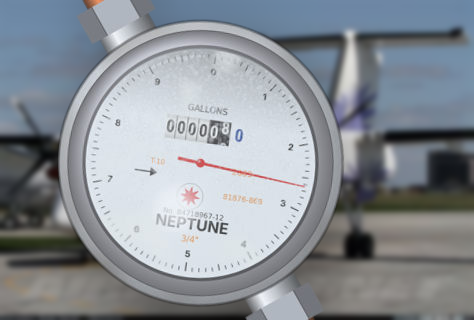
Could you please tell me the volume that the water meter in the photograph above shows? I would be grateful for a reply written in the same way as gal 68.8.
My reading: gal 82.6
